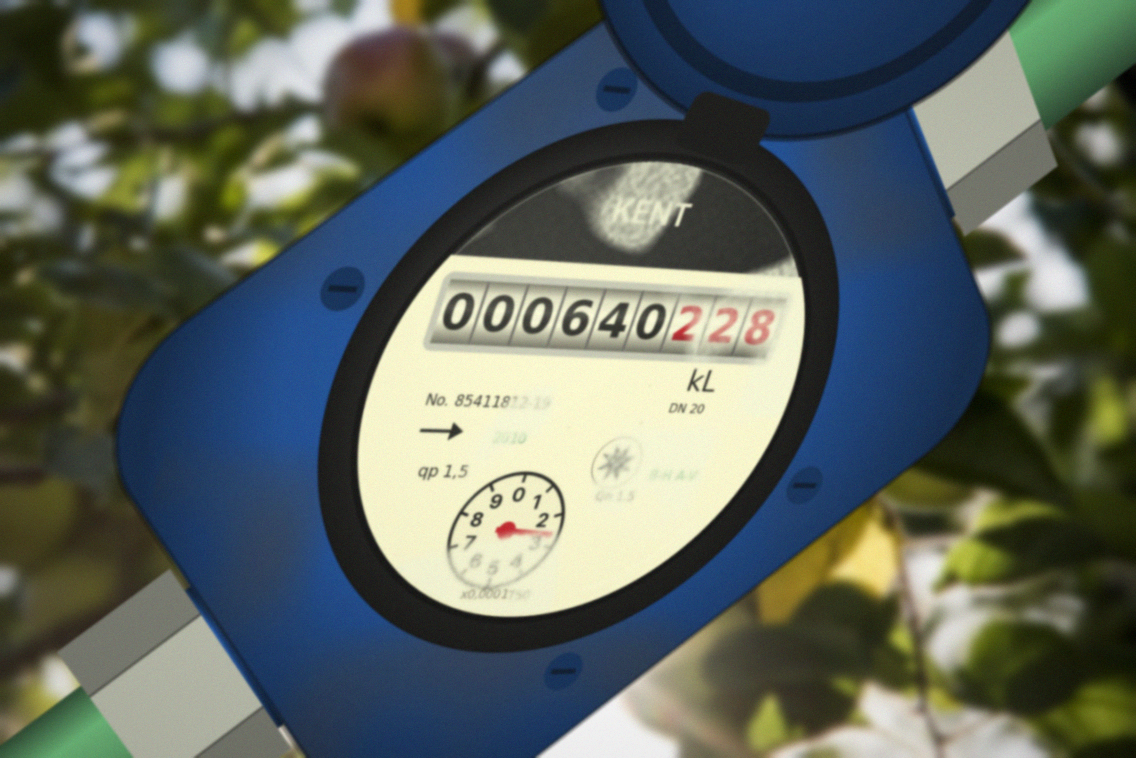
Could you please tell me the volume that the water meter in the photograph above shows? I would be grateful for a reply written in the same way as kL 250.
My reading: kL 640.2282
